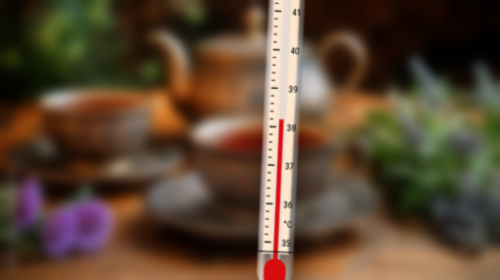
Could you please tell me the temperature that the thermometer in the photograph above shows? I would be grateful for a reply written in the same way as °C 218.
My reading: °C 38.2
